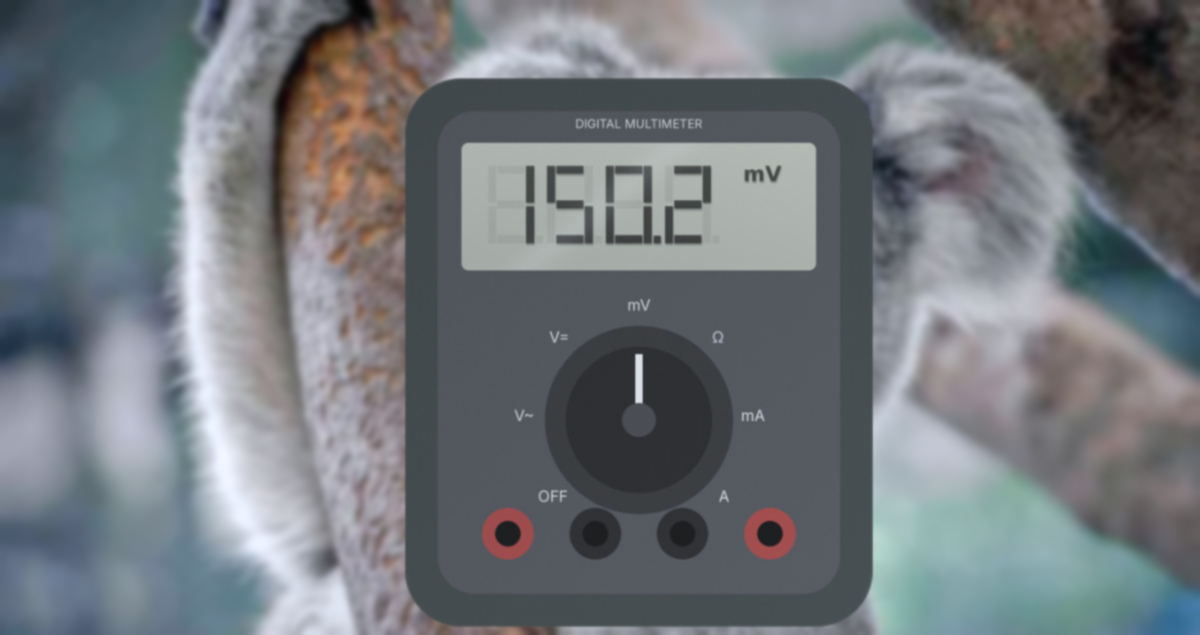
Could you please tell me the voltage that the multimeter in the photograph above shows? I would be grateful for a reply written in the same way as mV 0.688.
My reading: mV 150.2
